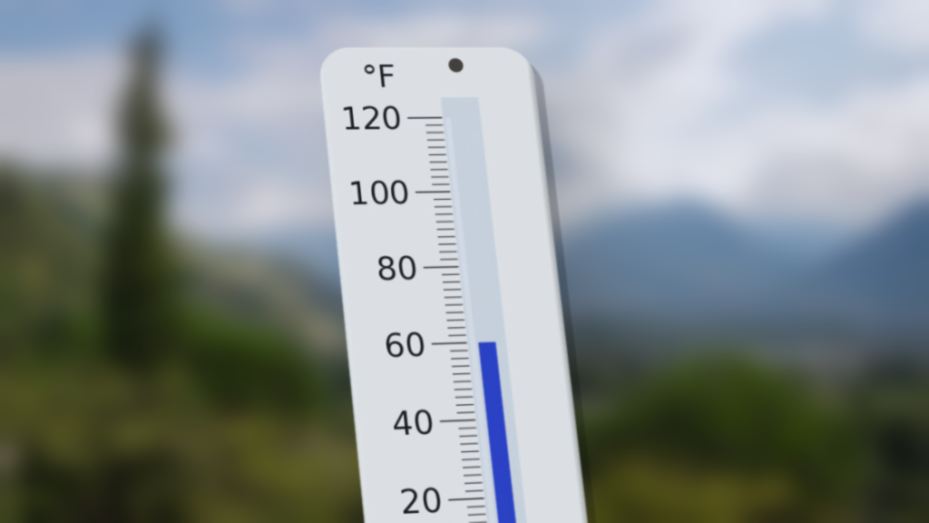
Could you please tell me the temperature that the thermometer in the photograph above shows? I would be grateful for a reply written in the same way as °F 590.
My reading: °F 60
